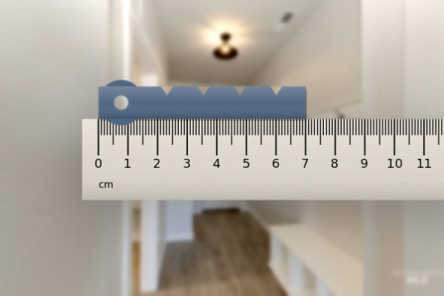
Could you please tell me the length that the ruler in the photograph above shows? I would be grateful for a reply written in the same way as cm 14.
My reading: cm 7
